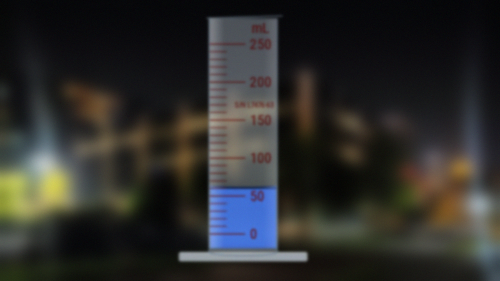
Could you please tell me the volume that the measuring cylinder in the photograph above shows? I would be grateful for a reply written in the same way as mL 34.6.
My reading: mL 60
